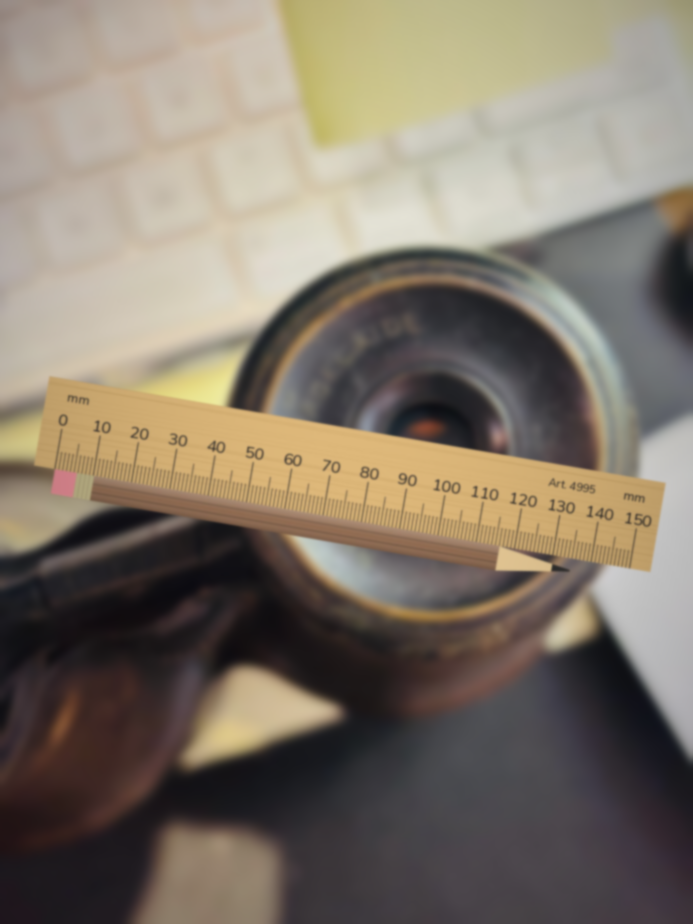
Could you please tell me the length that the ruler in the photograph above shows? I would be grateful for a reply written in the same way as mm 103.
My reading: mm 135
